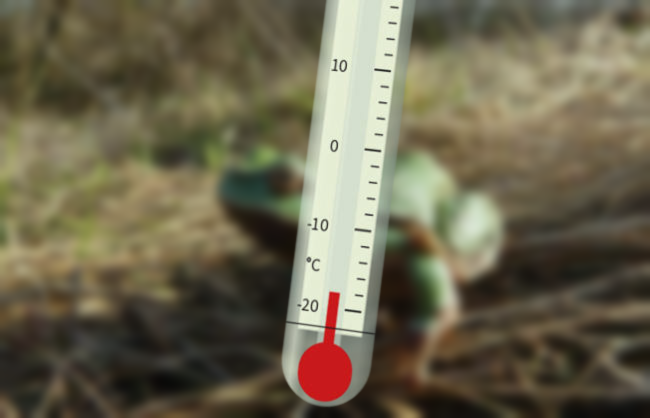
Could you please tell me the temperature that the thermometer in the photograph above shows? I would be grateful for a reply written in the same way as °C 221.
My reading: °C -18
